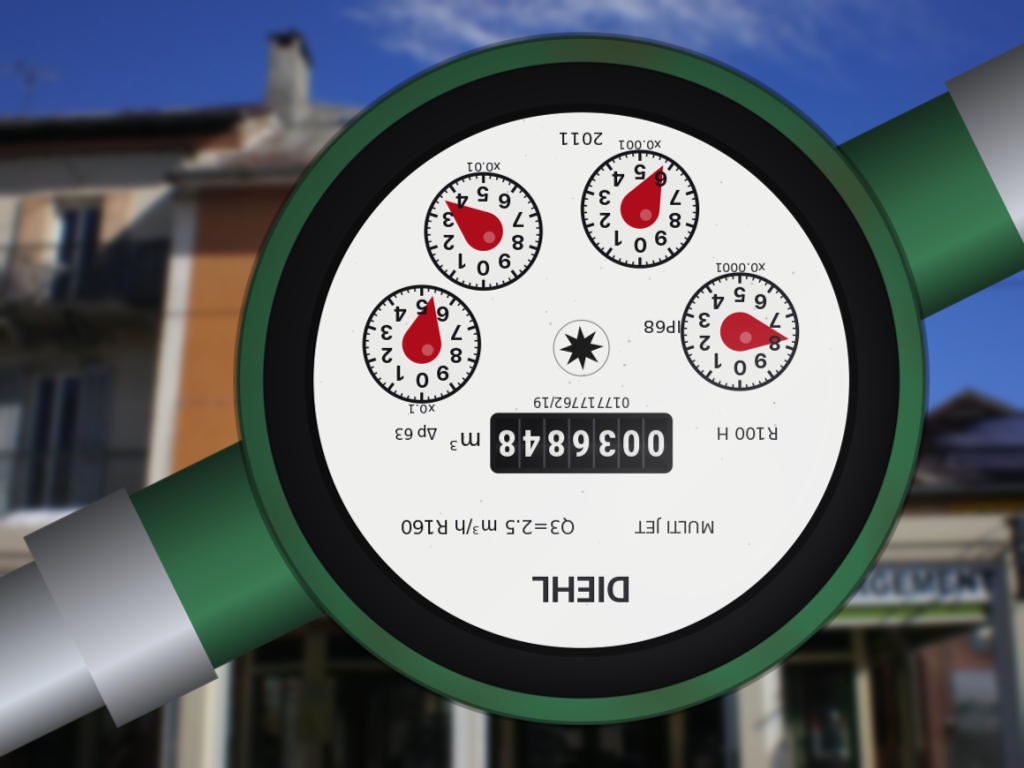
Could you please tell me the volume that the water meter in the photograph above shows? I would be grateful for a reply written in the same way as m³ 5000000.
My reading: m³ 36848.5357
